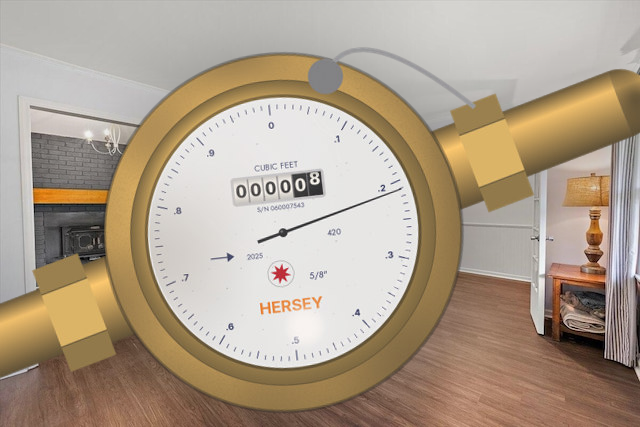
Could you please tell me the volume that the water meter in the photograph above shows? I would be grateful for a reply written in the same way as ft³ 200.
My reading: ft³ 8.21
